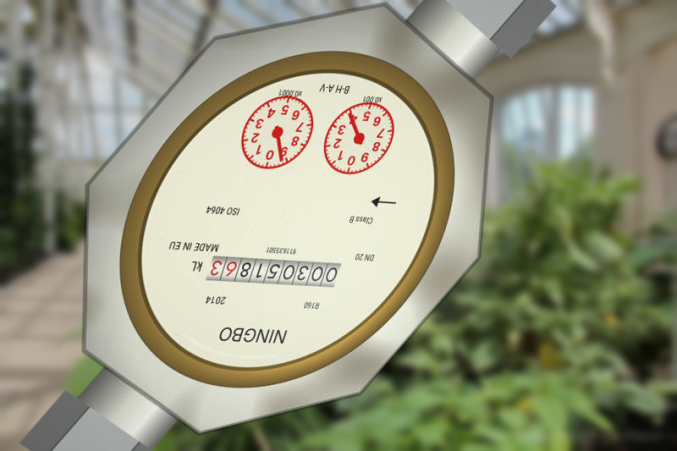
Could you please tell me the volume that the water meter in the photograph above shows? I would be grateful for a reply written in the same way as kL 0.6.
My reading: kL 30518.6339
